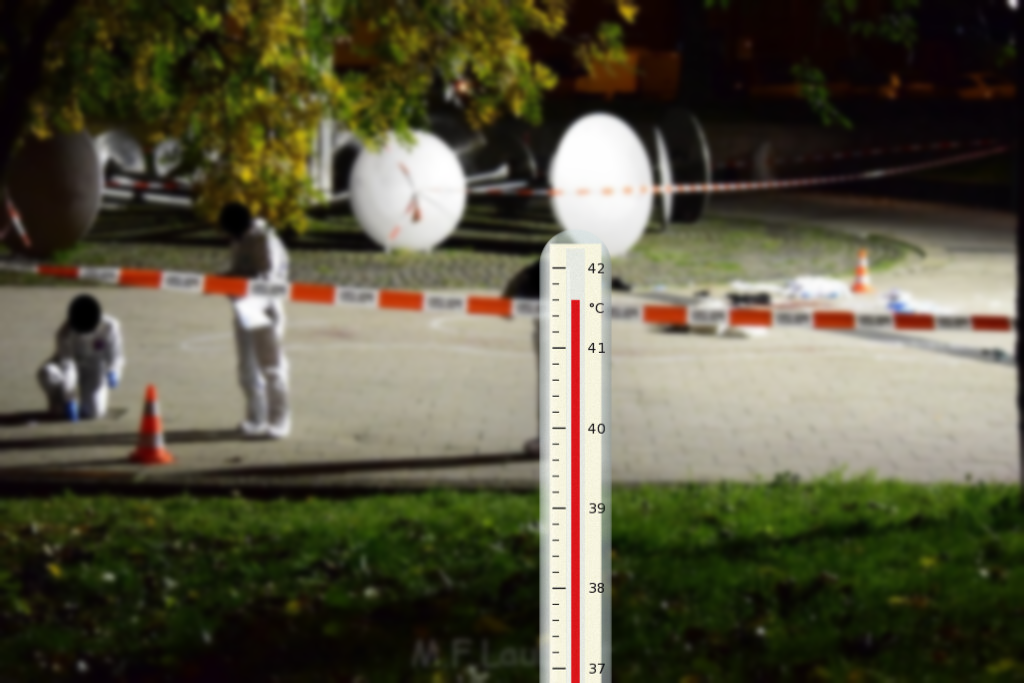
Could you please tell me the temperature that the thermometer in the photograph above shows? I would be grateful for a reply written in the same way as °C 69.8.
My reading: °C 41.6
